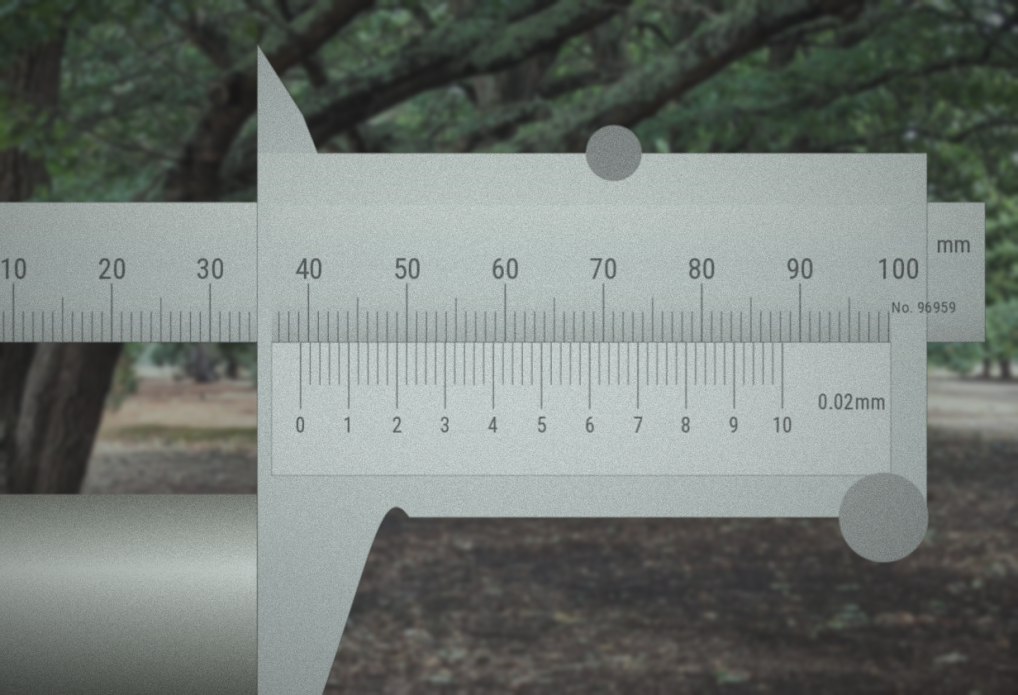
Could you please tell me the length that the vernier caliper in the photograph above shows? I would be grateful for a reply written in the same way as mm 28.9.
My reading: mm 39.2
